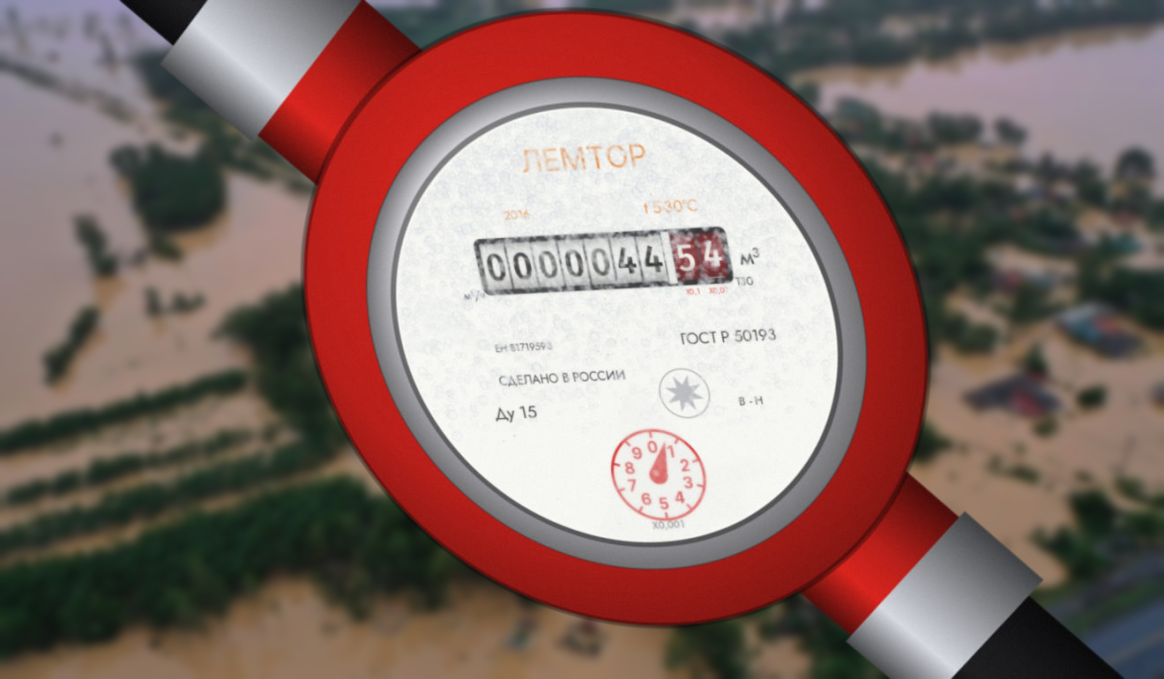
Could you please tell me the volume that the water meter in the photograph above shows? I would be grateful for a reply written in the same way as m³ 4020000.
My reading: m³ 44.540
